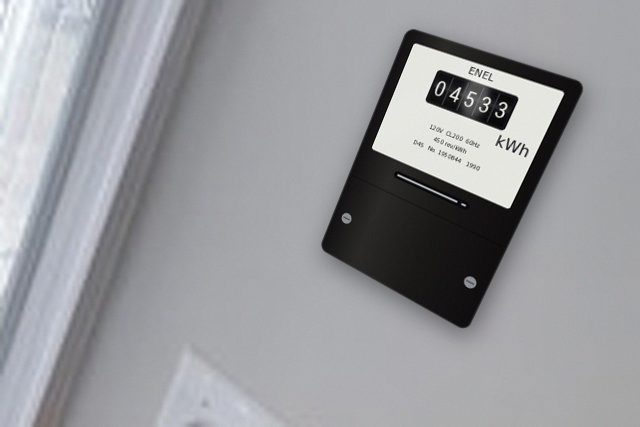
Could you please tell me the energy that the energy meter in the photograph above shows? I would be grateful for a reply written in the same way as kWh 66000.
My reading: kWh 4533
